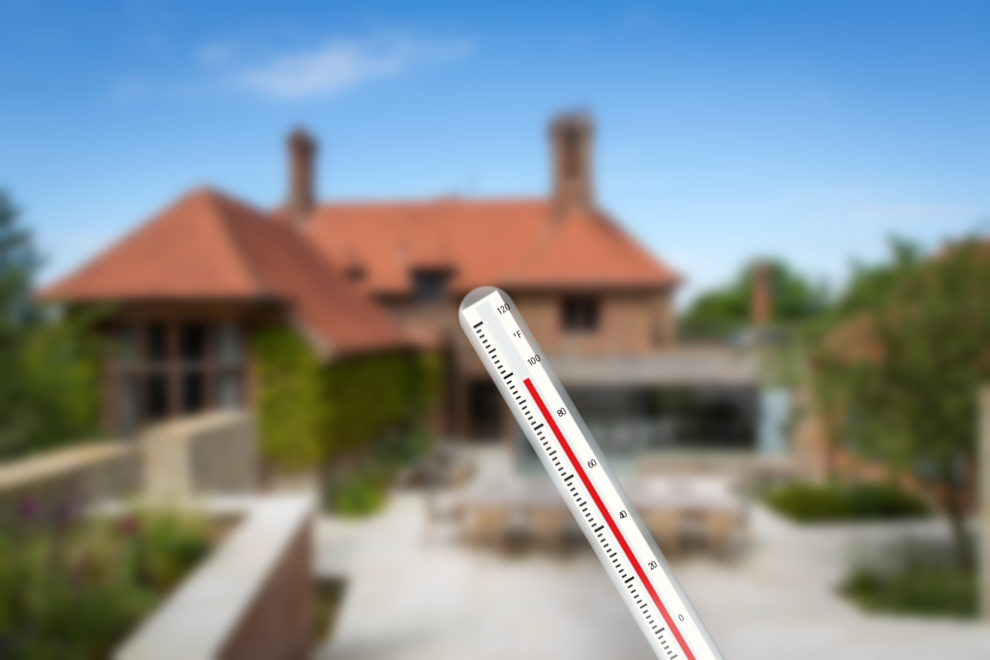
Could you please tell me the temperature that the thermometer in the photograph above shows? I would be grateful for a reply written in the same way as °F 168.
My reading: °F 96
